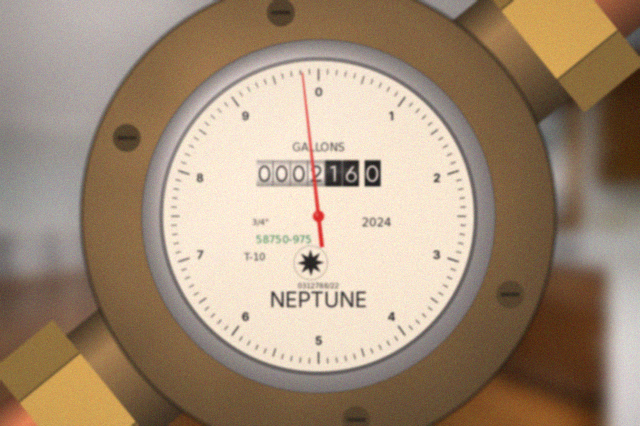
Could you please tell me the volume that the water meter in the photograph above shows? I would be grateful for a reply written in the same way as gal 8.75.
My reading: gal 2159.8
